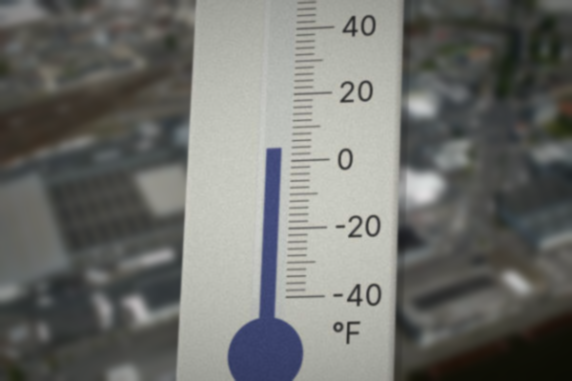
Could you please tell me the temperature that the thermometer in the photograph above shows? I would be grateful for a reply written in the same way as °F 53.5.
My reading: °F 4
